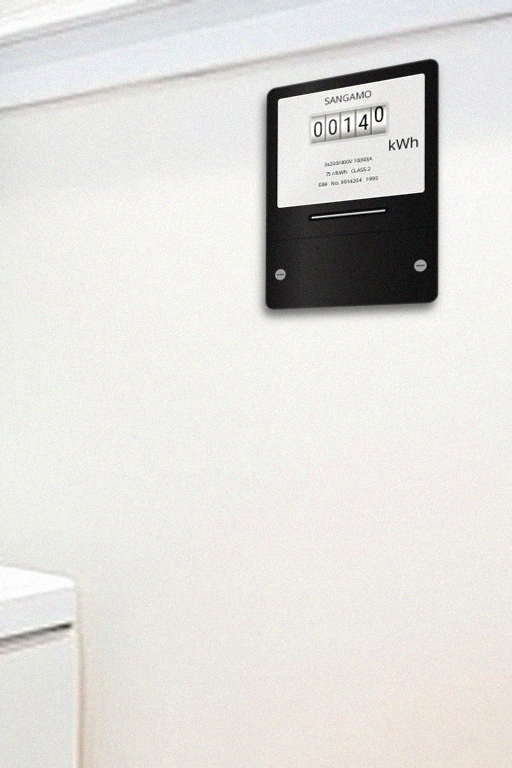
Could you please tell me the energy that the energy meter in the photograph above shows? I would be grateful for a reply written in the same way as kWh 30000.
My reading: kWh 140
